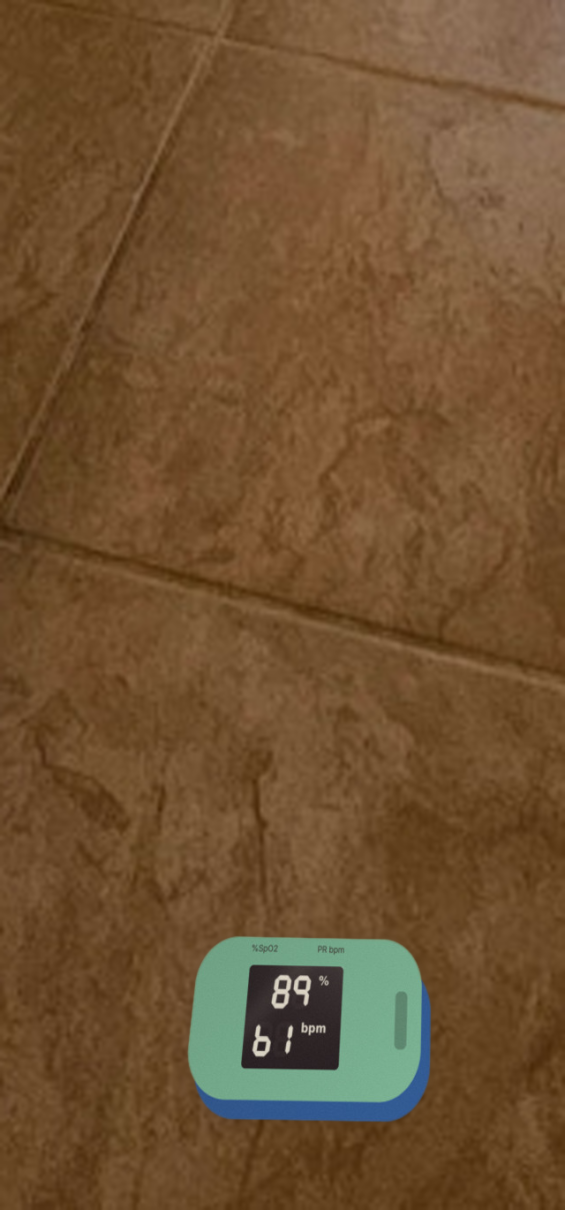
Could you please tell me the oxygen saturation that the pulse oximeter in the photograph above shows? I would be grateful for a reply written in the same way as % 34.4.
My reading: % 89
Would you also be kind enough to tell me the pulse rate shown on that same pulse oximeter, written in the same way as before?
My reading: bpm 61
